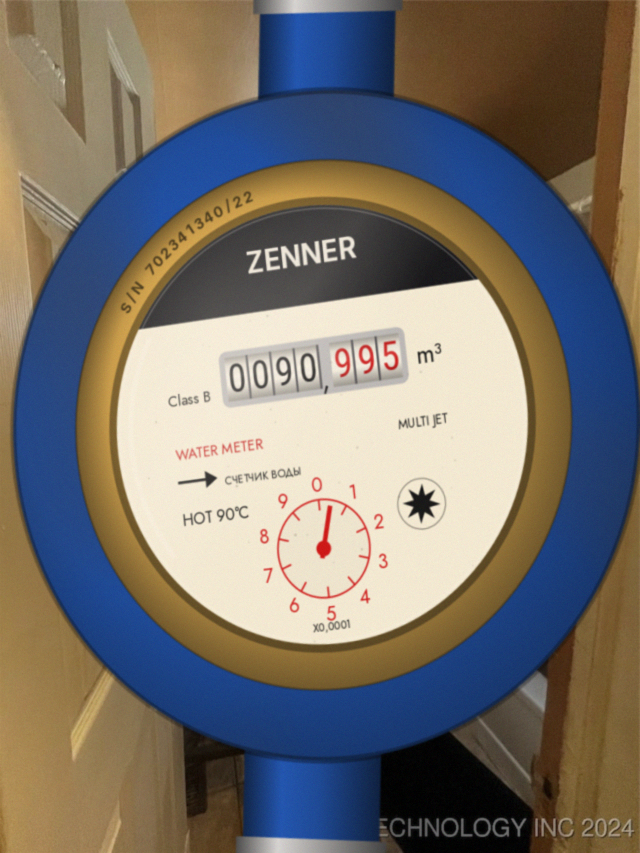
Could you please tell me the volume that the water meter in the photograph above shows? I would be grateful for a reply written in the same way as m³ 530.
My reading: m³ 90.9950
